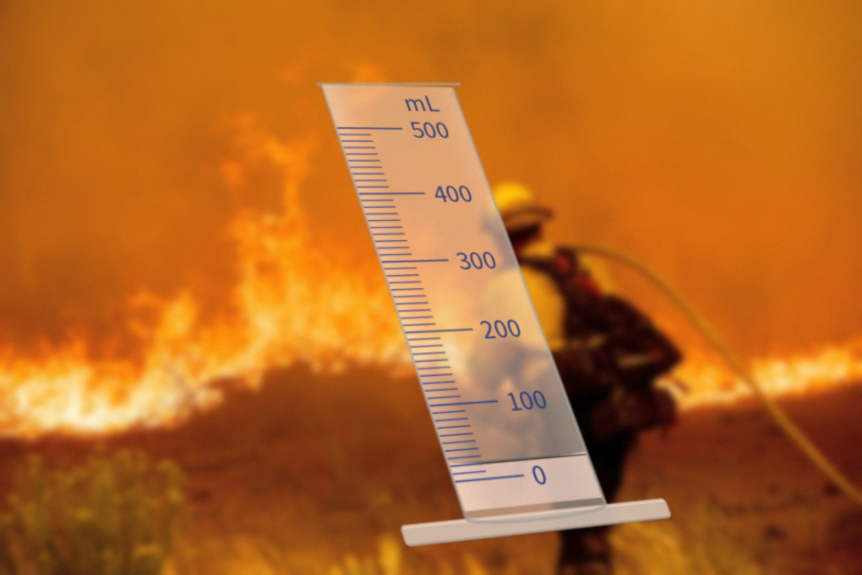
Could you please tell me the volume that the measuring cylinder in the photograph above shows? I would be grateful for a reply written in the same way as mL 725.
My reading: mL 20
